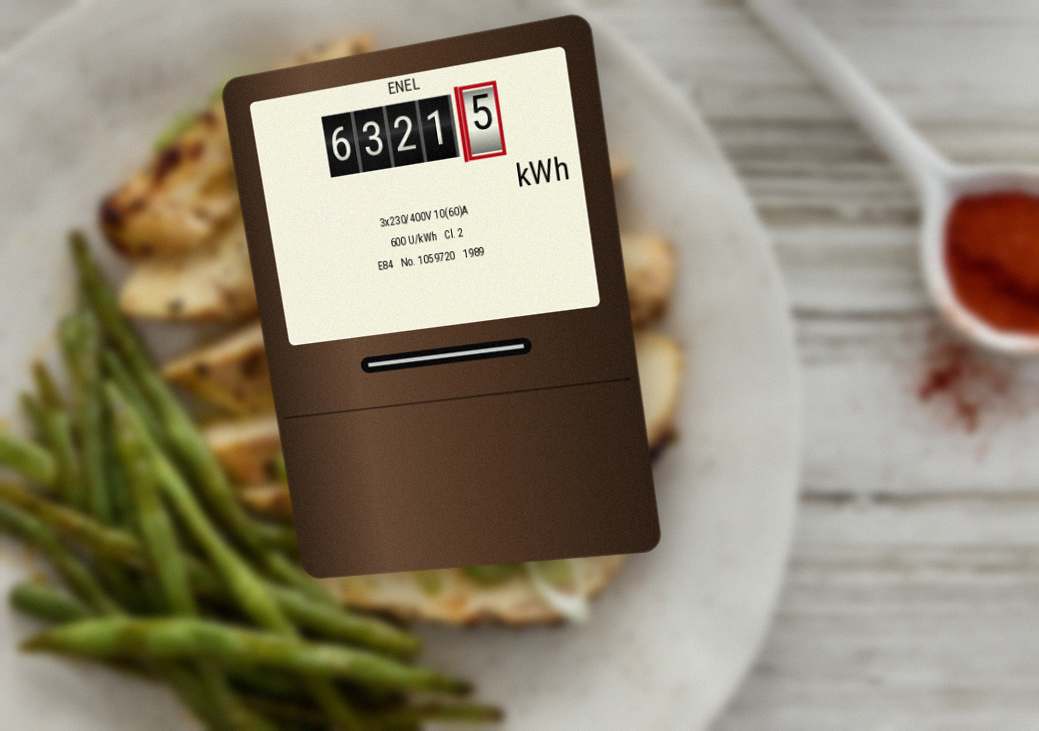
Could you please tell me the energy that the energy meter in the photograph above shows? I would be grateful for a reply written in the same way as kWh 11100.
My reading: kWh 6321.5
